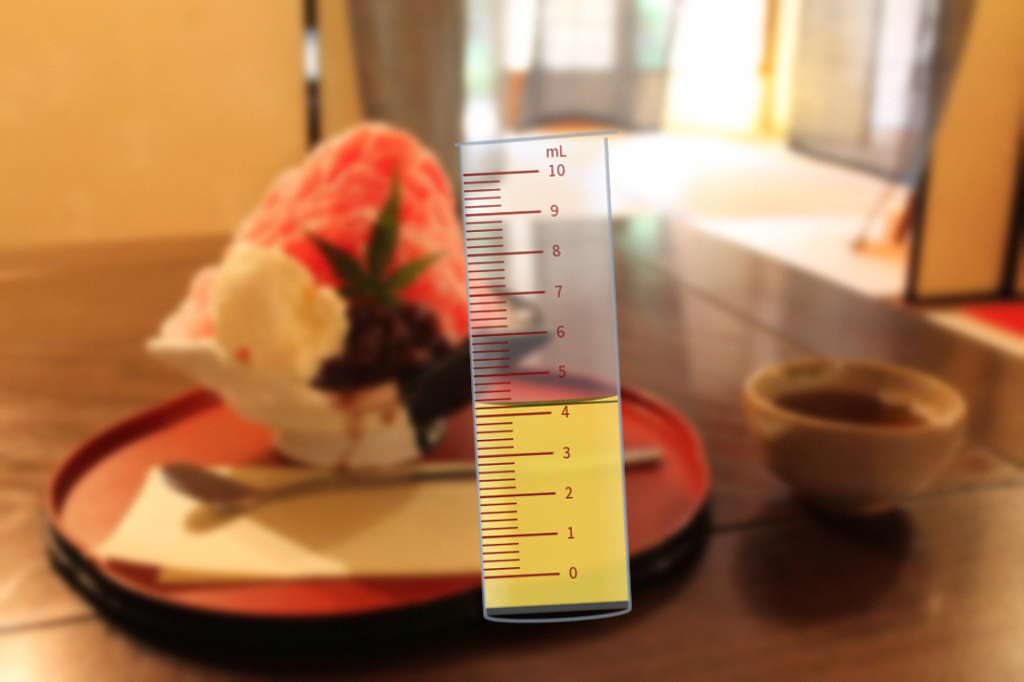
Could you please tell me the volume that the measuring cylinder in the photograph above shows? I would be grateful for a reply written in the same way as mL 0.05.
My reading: mL 4.2
